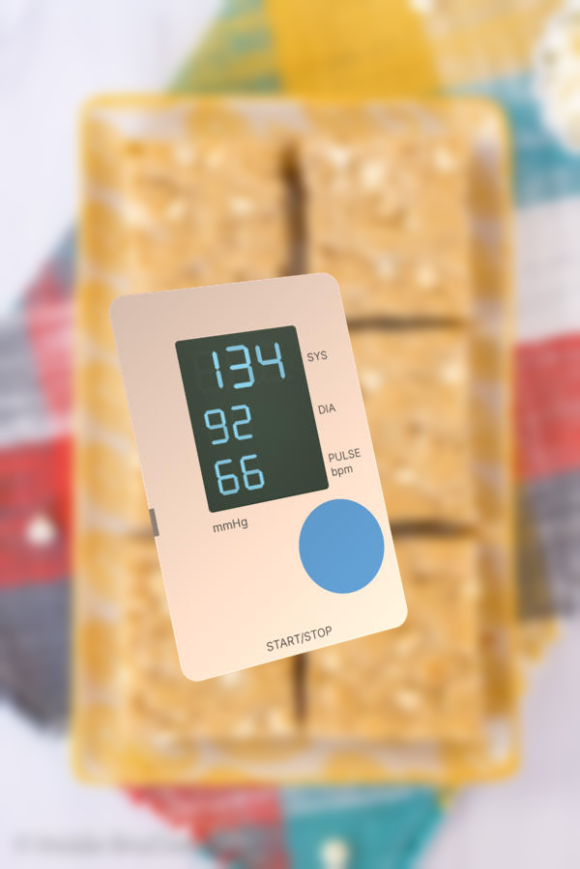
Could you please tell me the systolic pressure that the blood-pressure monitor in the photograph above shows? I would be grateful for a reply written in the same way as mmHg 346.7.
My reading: mmHg 134
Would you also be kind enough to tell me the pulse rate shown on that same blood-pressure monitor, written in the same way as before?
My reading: bpm 66
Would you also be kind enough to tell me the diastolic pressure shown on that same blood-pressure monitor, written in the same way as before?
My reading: mmHg 92
